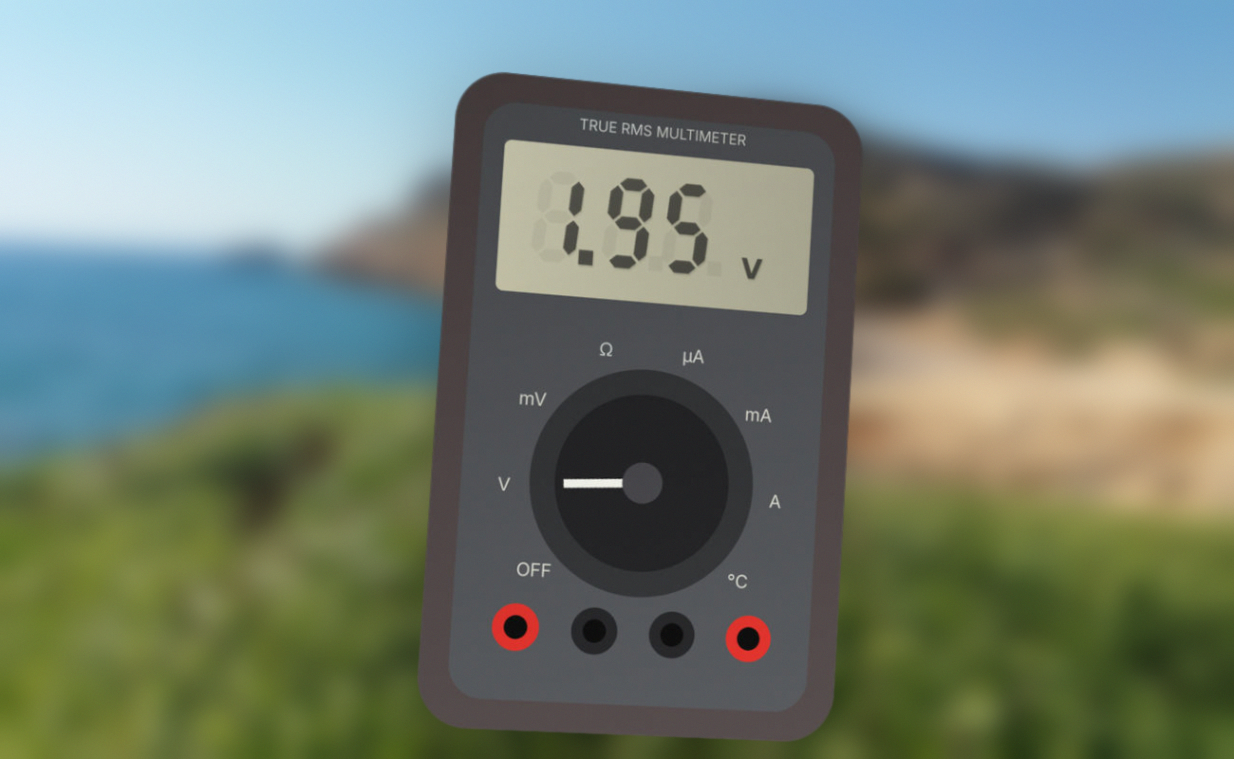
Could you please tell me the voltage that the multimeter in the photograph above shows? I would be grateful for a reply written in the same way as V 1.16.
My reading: V 1.95
